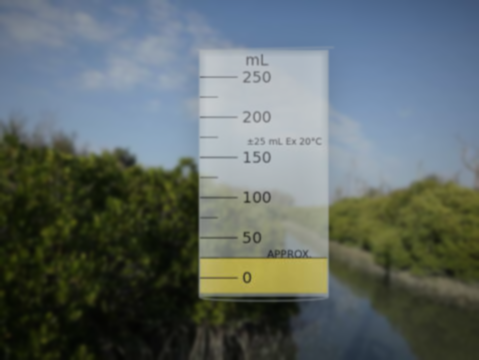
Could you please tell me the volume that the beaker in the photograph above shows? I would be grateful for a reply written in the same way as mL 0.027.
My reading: mL 25
